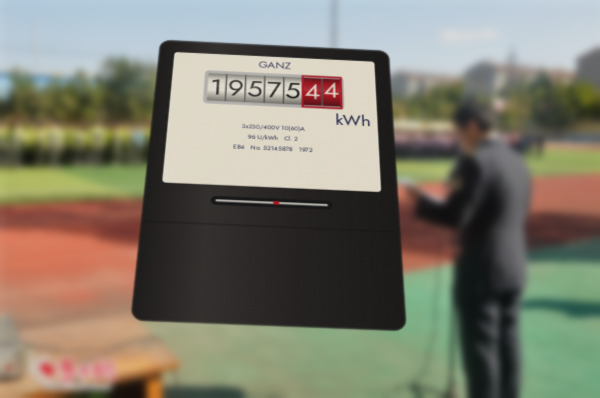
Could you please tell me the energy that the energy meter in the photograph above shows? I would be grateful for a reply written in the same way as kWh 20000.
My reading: kWh 19575.44
